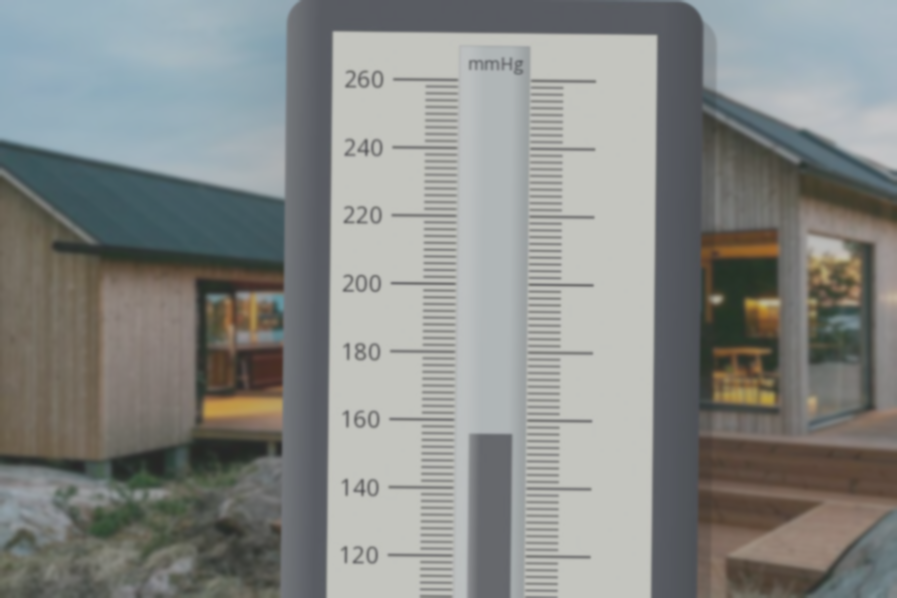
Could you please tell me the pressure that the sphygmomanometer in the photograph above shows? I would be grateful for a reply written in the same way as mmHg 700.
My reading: mmHg 156
